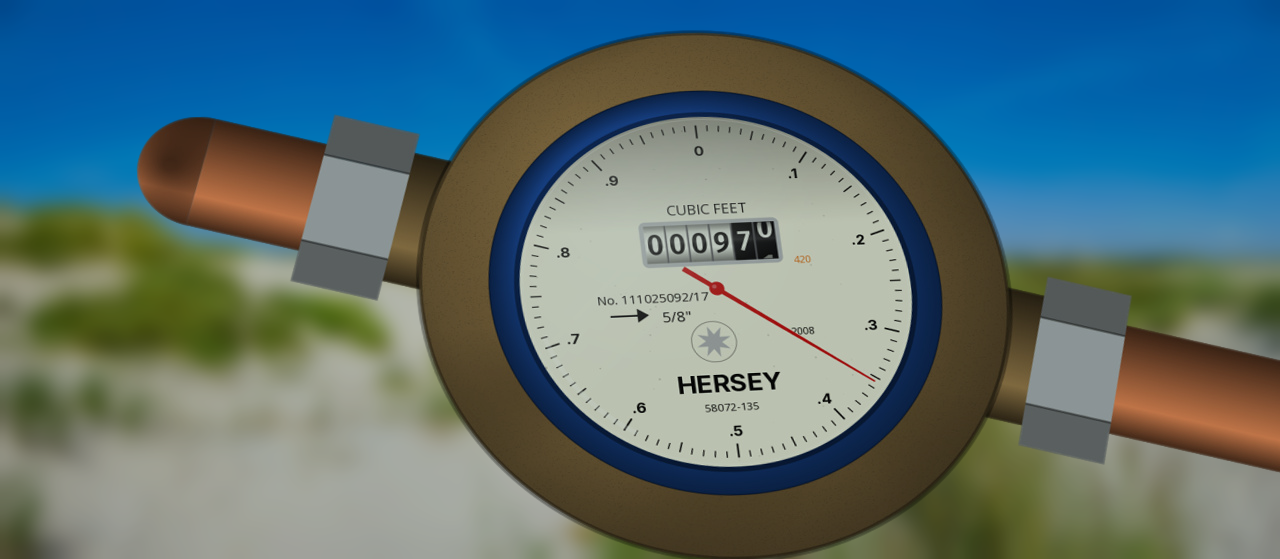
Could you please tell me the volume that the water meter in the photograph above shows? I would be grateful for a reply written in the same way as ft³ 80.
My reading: ft³ 970.35
